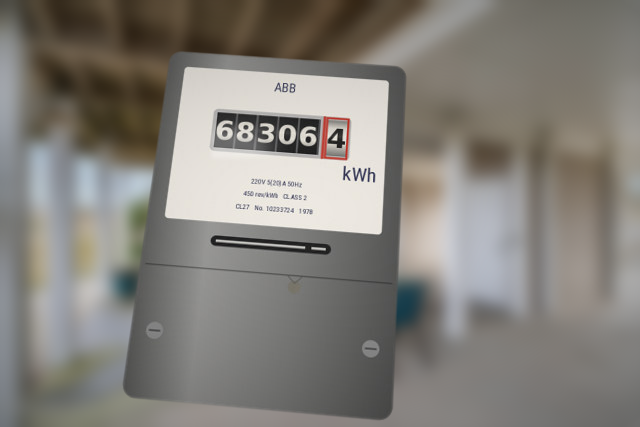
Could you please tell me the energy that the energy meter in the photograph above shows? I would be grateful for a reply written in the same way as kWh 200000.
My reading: kWh 68306.4
